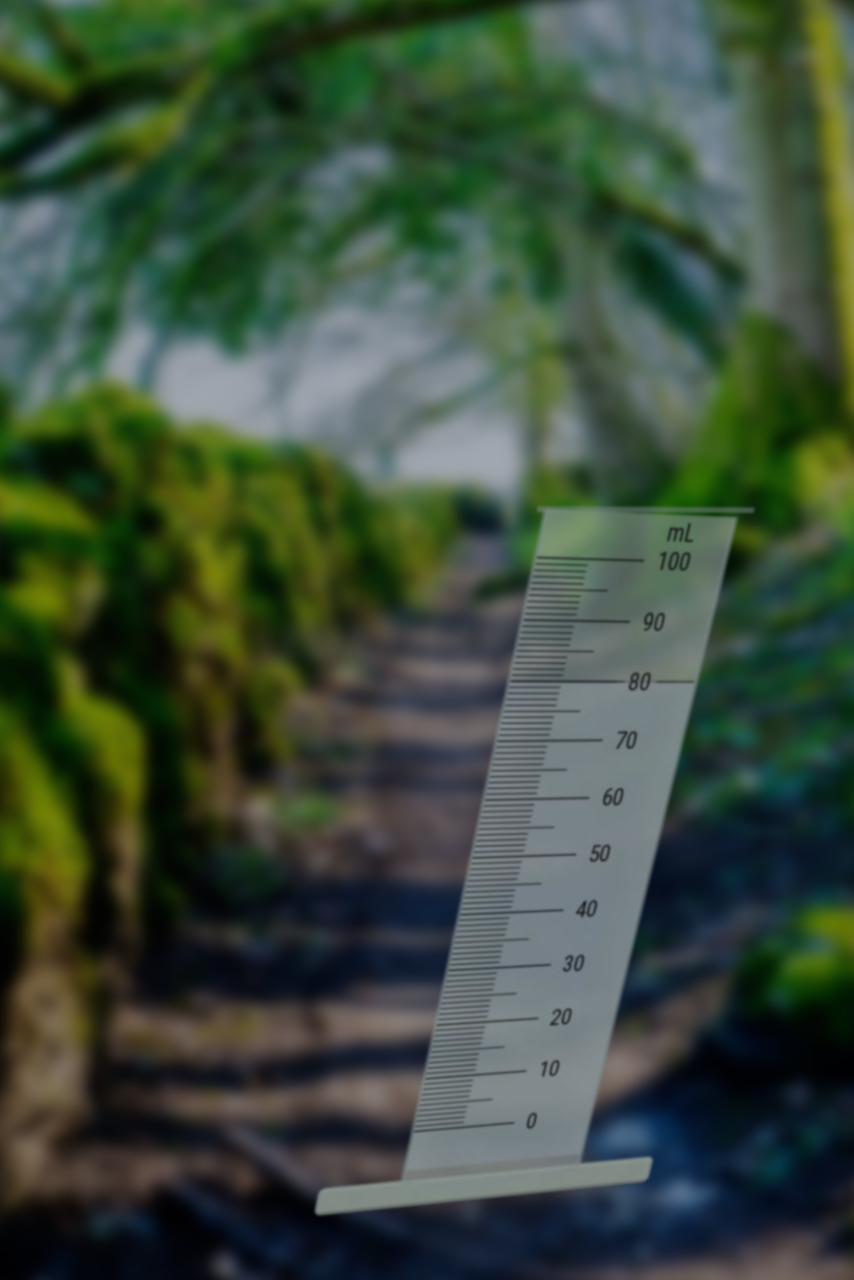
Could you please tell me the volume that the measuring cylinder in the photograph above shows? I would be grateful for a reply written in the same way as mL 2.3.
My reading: mL 80
